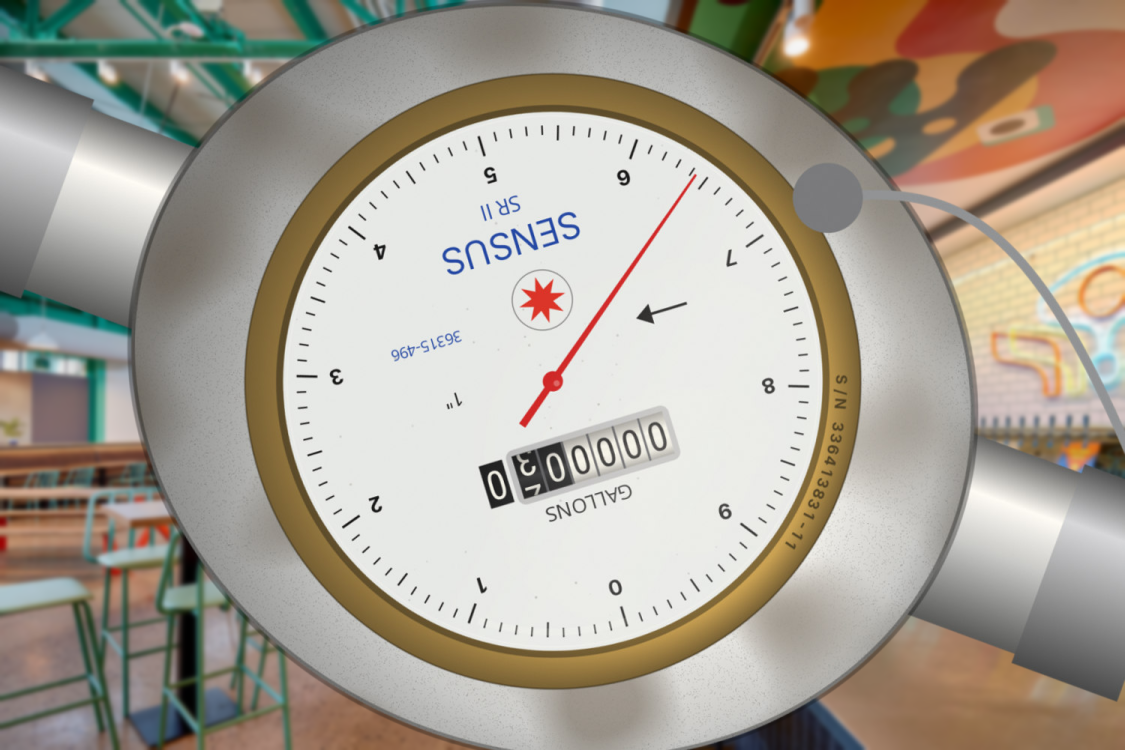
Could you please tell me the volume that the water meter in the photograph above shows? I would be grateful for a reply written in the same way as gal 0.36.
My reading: gal 26.4
